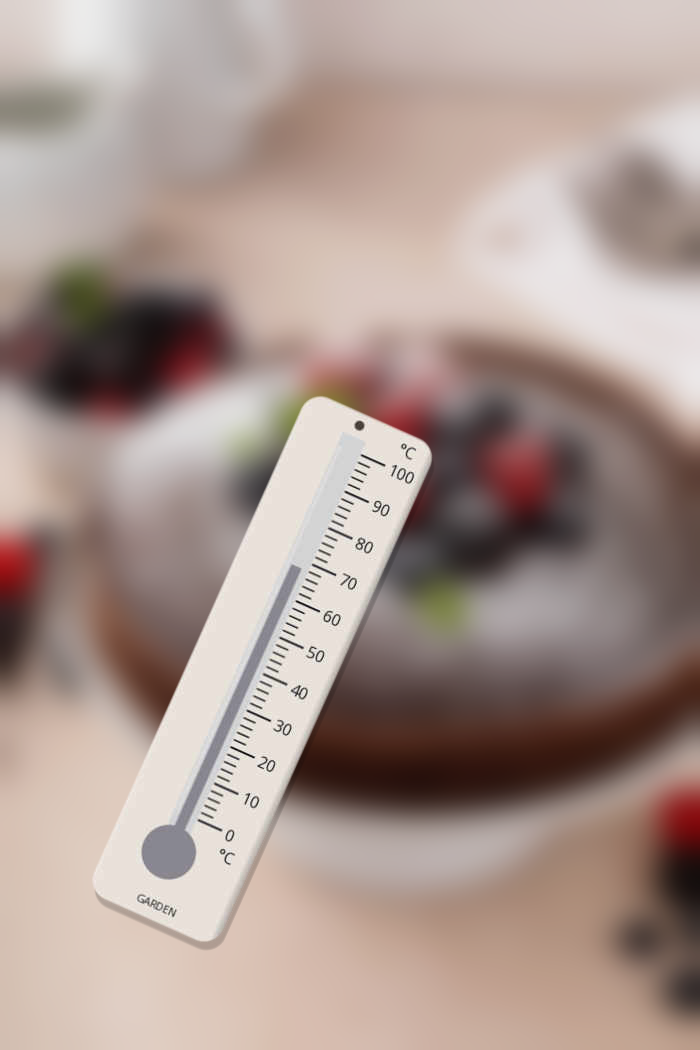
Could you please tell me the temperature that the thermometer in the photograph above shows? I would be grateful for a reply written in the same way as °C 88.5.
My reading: °C 68
